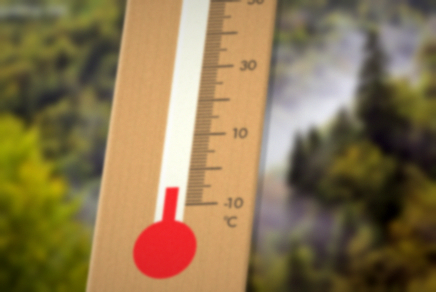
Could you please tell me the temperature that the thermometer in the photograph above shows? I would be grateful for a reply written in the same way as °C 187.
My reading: °C -5
